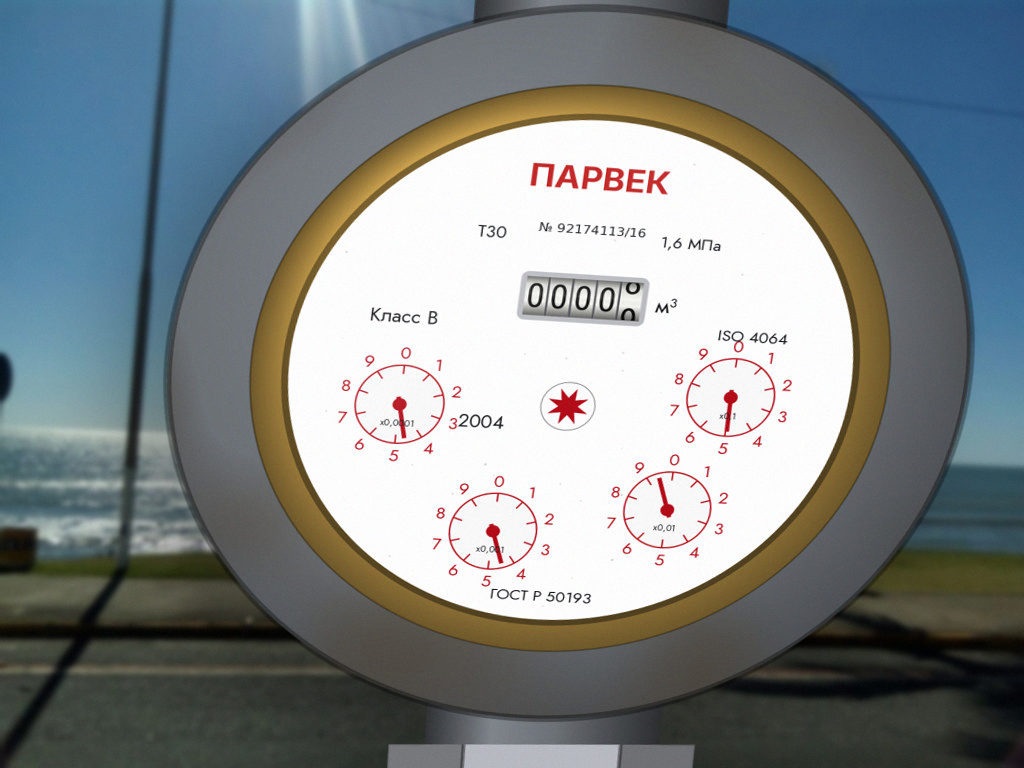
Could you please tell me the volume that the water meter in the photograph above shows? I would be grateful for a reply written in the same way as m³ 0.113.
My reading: m³ 8.4944
